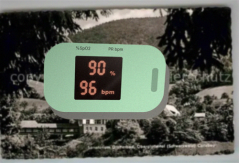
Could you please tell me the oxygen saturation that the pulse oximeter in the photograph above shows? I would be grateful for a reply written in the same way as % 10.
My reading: % 90
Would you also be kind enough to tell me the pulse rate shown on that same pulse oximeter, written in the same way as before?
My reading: bpm 96
